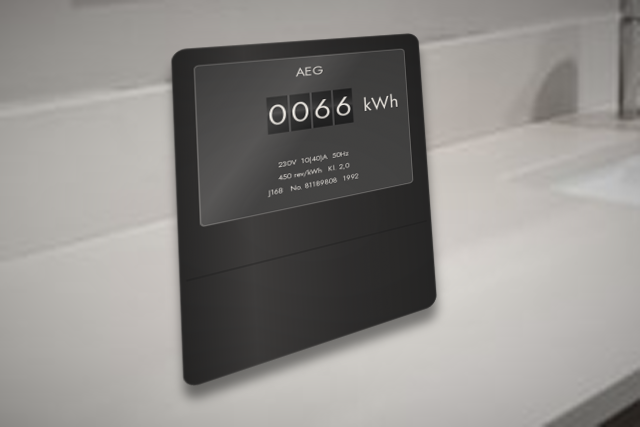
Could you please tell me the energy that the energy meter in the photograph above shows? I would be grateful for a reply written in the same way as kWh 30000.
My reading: kWh 66
